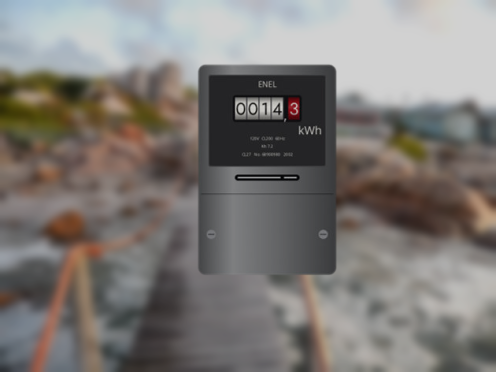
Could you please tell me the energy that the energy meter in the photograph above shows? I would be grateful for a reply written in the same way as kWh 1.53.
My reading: kWh 14.3
